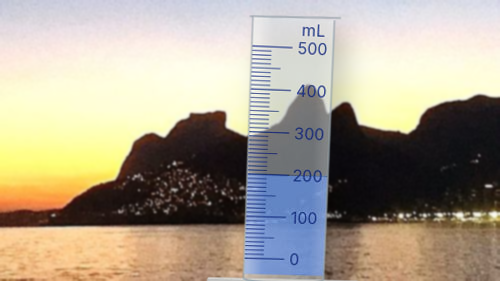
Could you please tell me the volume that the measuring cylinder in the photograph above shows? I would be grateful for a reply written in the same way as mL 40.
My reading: mL 200
